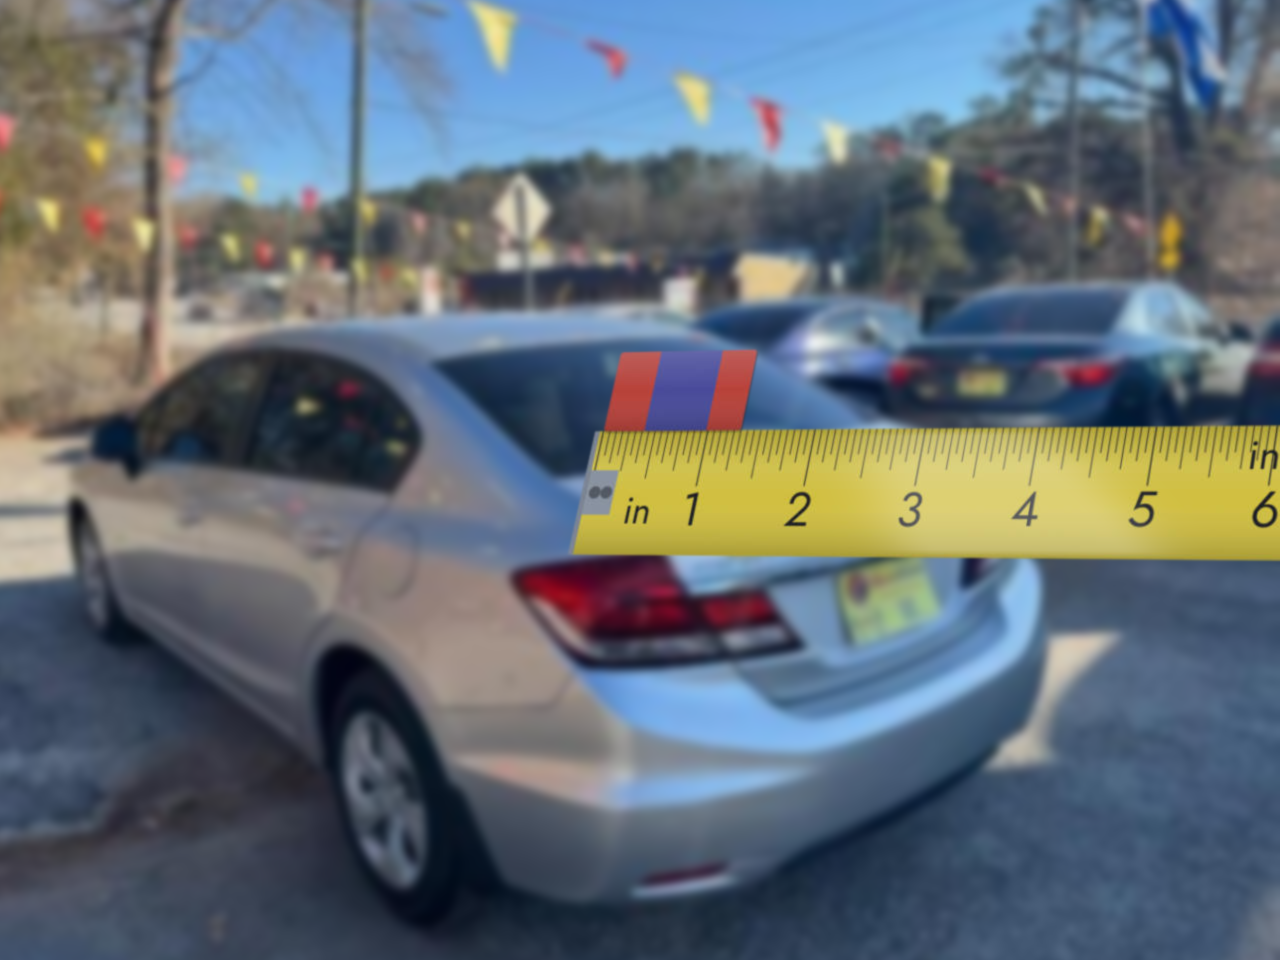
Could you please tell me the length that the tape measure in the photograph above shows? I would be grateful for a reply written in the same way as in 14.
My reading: in 1.3125
